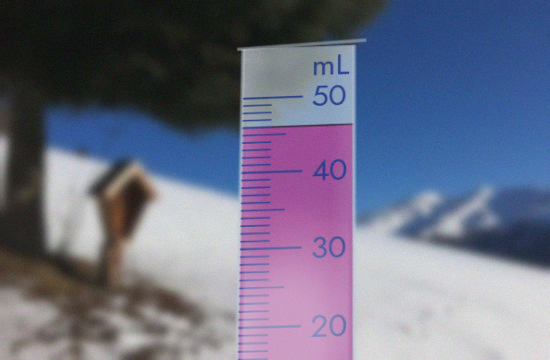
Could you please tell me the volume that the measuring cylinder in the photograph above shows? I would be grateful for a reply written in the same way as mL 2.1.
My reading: mL 46
